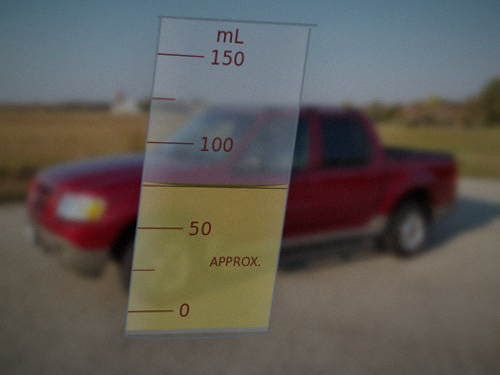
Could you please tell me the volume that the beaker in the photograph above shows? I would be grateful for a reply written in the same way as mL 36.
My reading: mL 75
